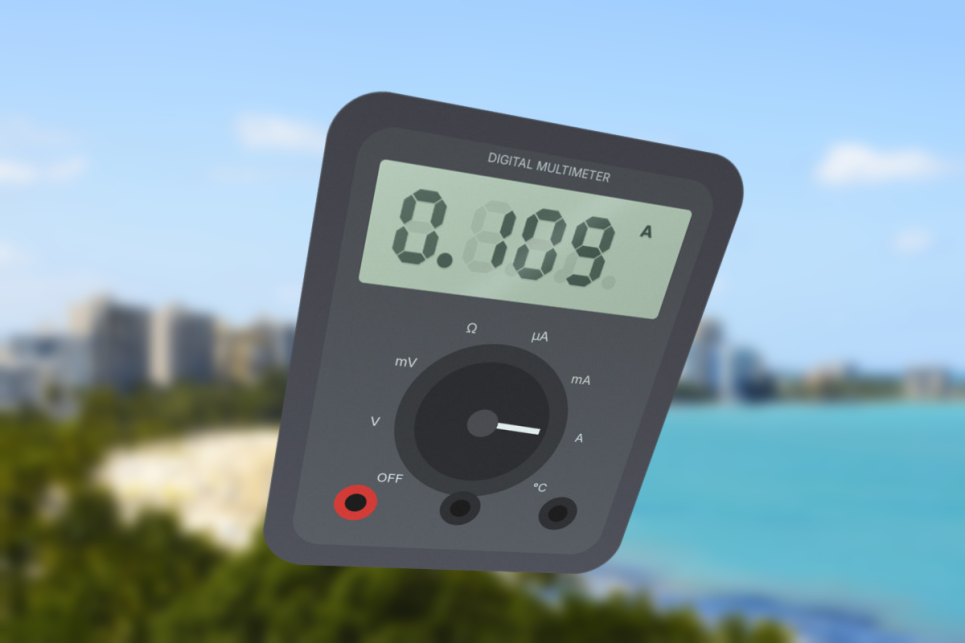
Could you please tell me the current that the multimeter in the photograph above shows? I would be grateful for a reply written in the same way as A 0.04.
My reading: A 0.109
